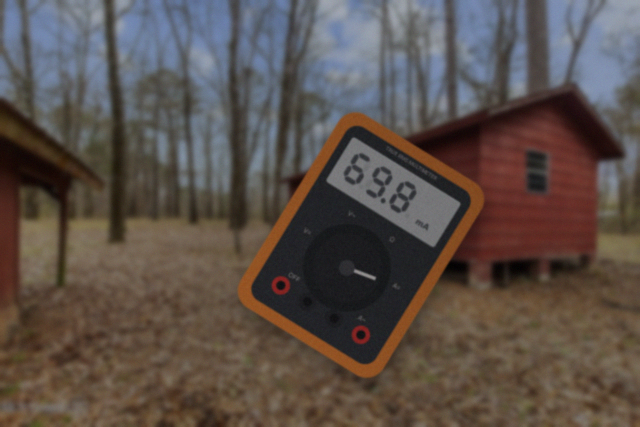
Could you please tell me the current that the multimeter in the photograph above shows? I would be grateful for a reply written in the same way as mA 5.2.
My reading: mA 69.8
